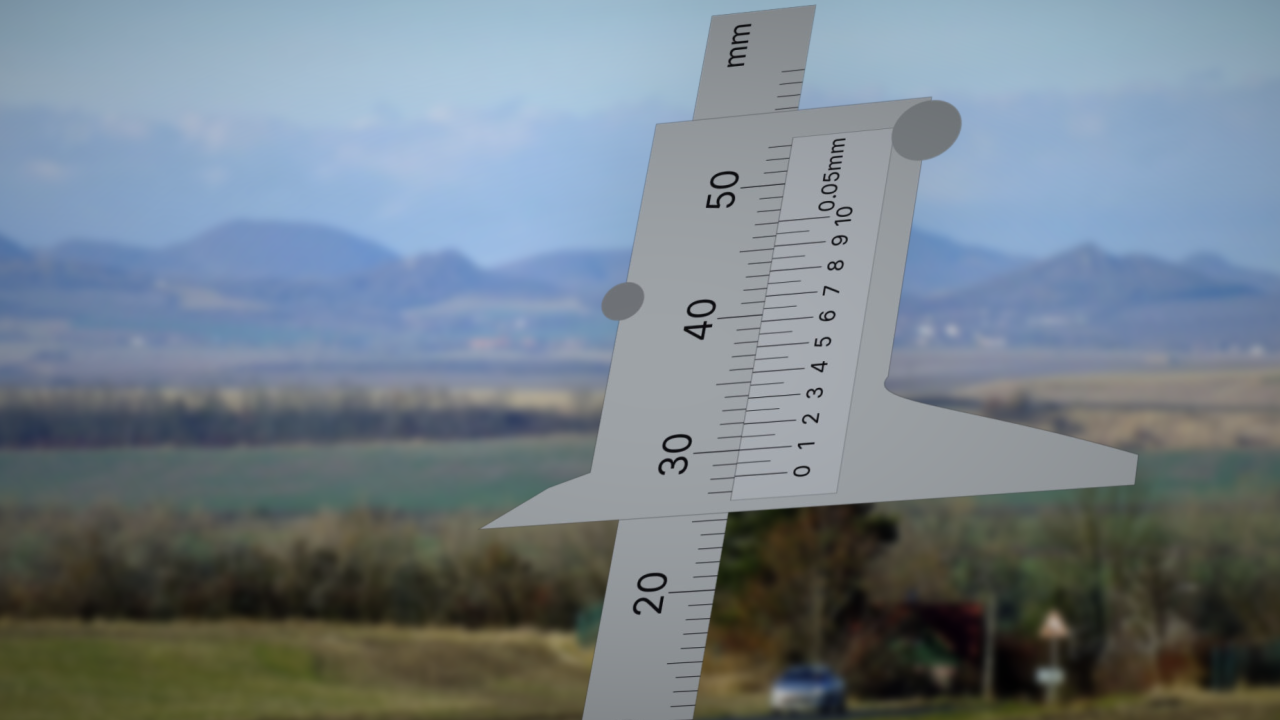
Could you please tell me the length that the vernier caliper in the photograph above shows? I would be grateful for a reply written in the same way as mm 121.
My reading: mm 28.1
